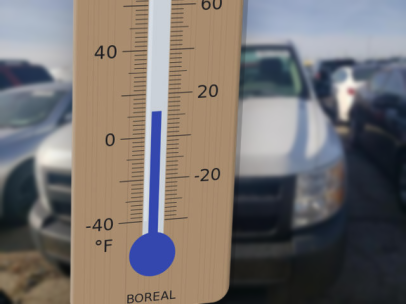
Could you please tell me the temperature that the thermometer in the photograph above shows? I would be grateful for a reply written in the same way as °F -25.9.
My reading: °F 12
